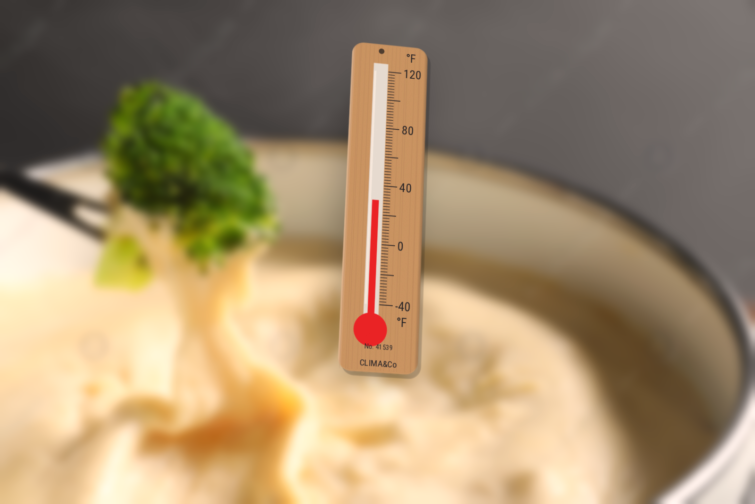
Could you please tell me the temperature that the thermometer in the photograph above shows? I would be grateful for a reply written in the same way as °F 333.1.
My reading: °F 30
